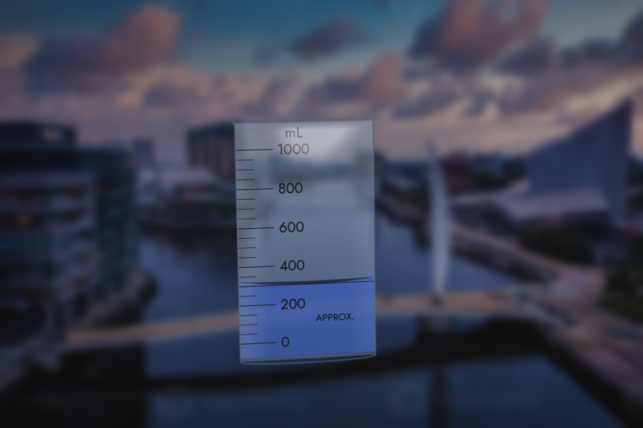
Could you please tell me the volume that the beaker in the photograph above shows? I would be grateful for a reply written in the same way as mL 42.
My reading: mL 300
